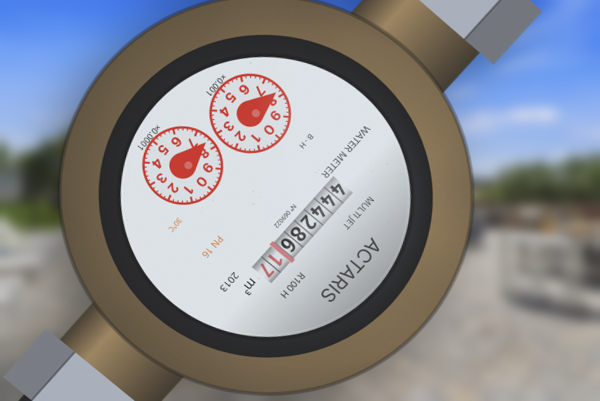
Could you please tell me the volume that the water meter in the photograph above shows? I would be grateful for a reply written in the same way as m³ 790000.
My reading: m³ 444286.1777
